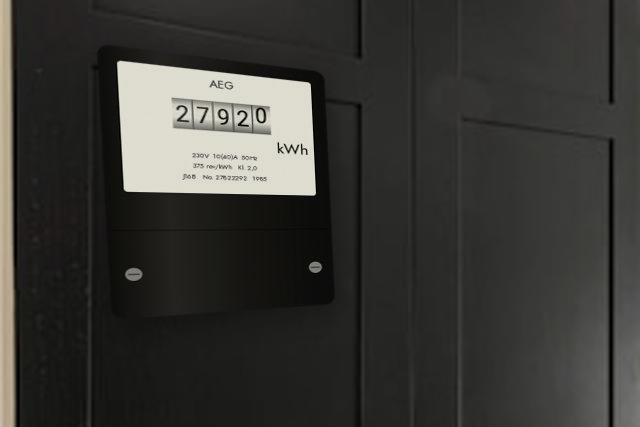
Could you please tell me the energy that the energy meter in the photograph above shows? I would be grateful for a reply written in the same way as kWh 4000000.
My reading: kWh 27920
